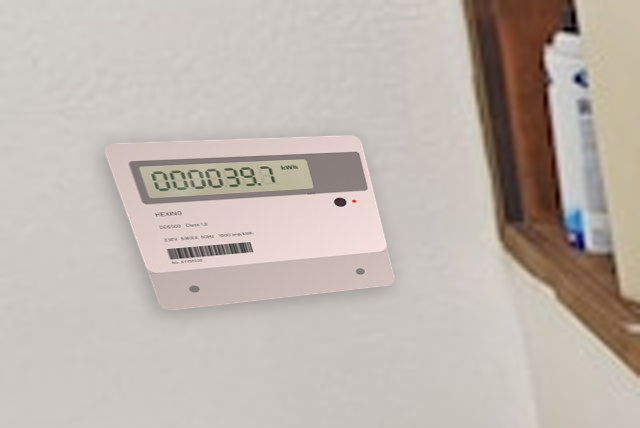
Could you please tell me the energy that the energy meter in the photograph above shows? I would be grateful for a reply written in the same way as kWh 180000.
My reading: kWh 39.7
